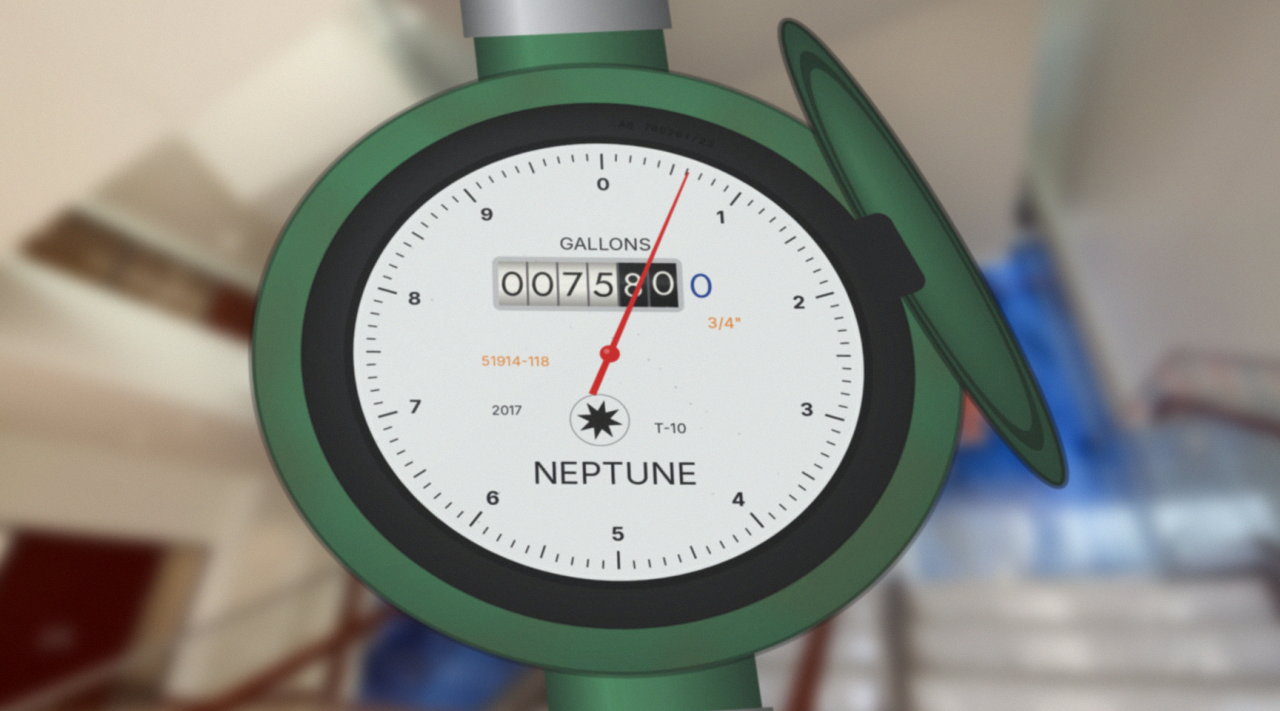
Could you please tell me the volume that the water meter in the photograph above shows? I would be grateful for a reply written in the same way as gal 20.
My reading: gal 75800.6
